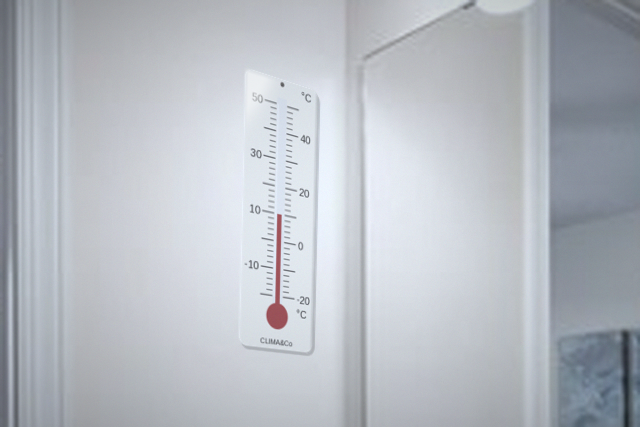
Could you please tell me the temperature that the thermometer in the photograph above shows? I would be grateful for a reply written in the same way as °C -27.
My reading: °C 10
